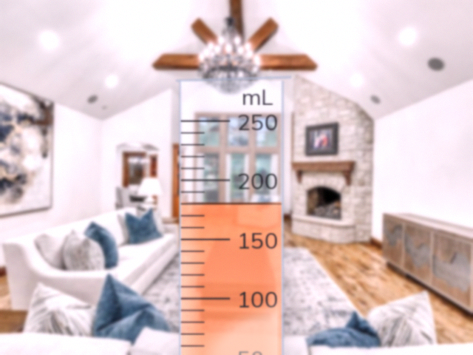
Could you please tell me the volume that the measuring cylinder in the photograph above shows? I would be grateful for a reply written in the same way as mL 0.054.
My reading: mL 180
